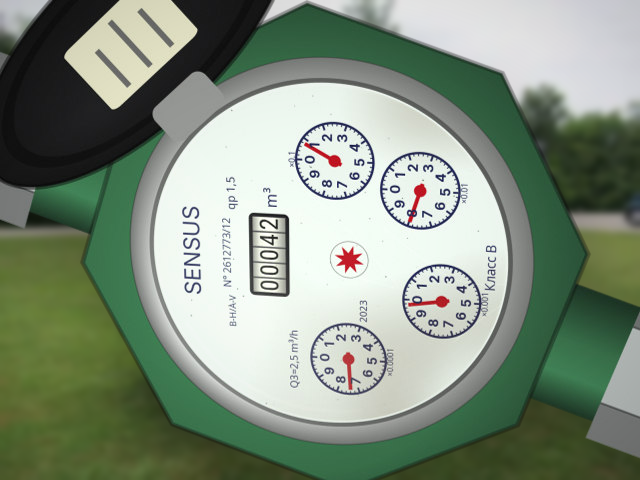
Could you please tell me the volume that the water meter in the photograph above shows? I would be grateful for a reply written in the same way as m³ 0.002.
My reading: m³ 42.0797
